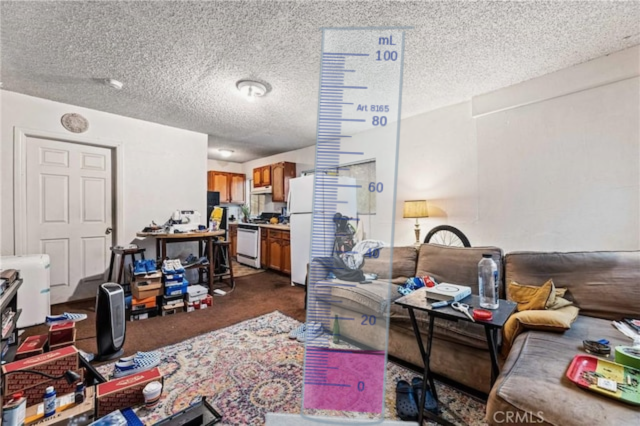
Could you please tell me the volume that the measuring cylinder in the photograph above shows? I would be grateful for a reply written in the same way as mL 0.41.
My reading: mL 10
